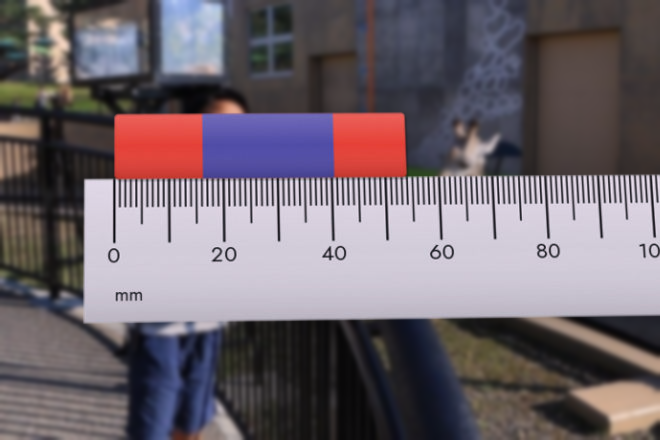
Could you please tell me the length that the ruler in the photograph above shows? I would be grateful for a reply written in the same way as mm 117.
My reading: mm 54
